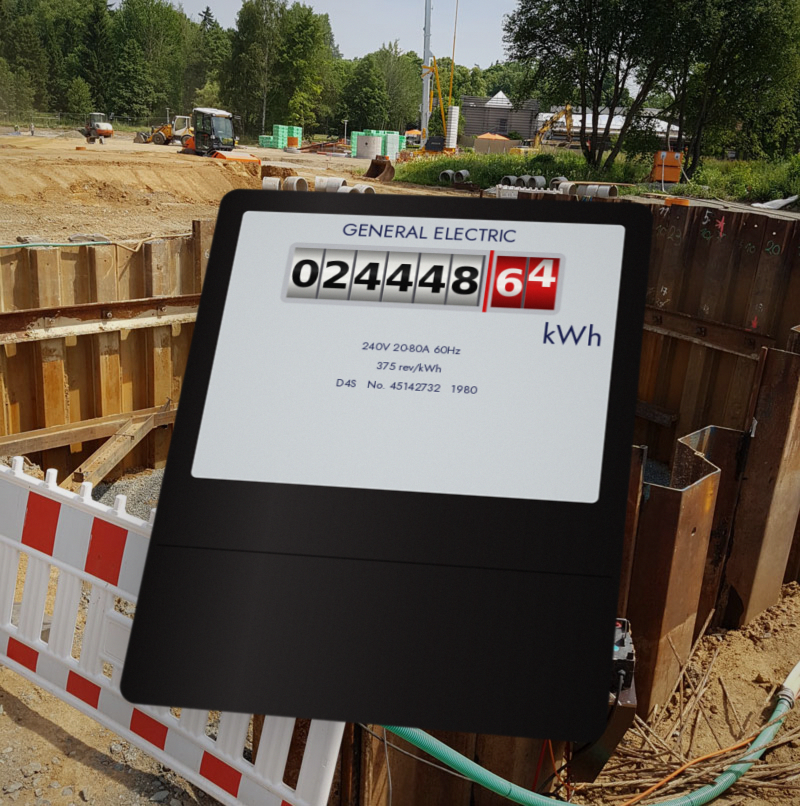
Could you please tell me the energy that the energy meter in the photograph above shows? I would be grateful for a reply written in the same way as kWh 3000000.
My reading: kWh 24448.64
